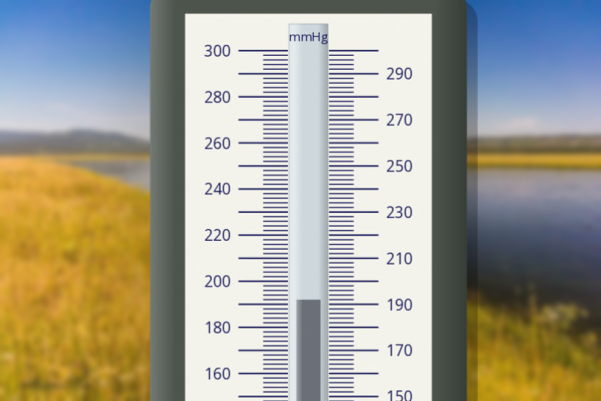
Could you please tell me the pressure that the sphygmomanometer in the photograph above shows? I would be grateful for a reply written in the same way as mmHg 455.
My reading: mmHg 192
